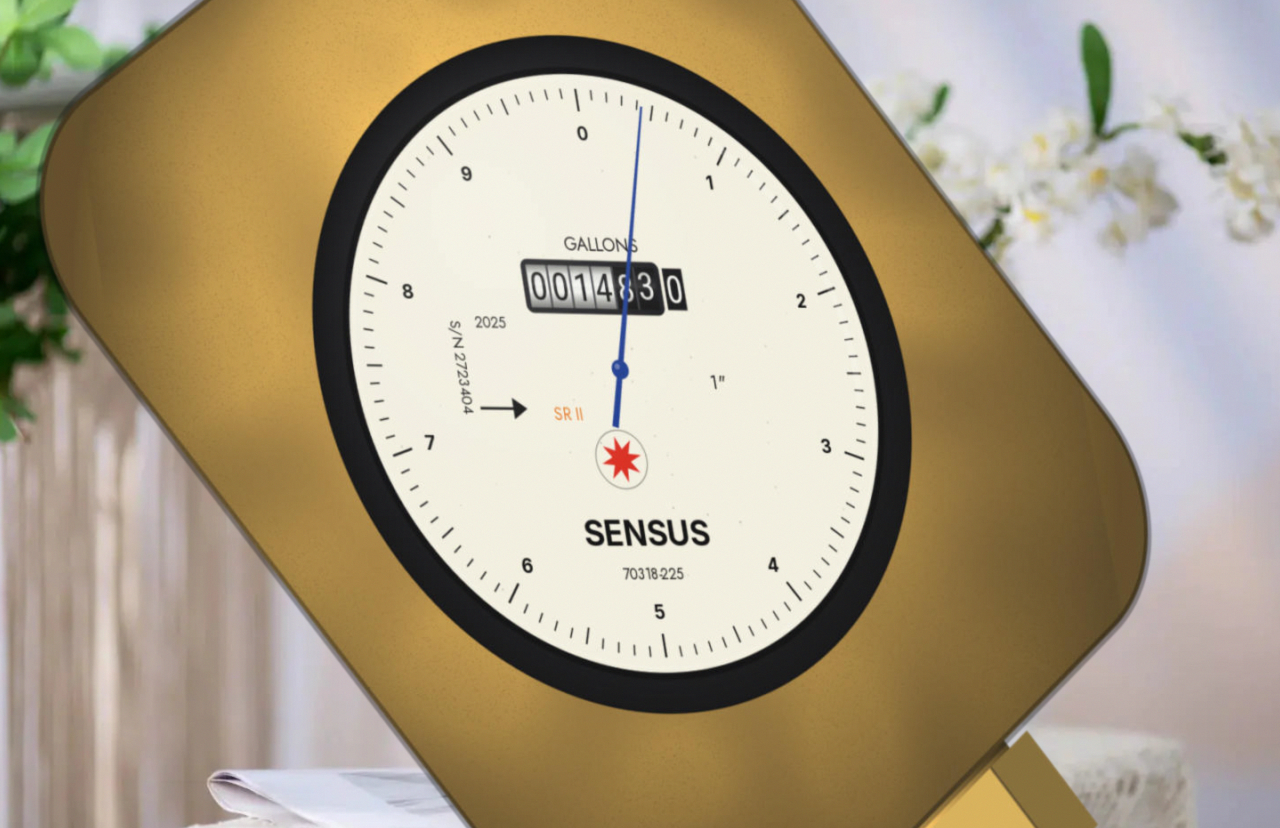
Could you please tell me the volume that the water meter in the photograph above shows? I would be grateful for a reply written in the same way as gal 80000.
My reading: gal 14830.4
